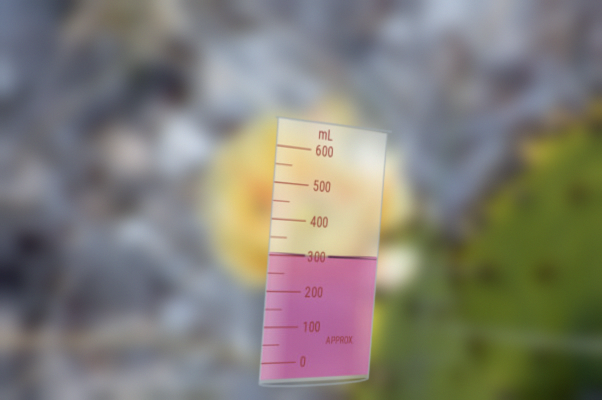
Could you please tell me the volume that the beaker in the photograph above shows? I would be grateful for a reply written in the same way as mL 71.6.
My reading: mL 300
